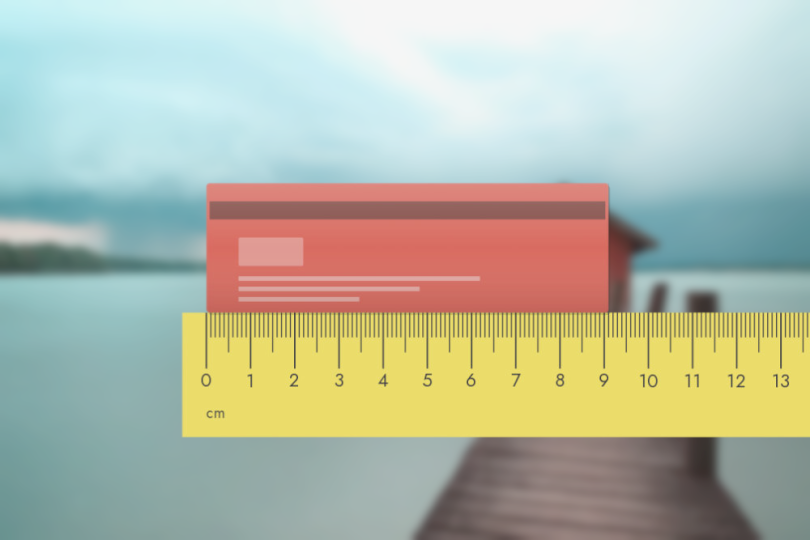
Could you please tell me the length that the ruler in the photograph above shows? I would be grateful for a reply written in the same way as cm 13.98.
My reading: cm 9.1
